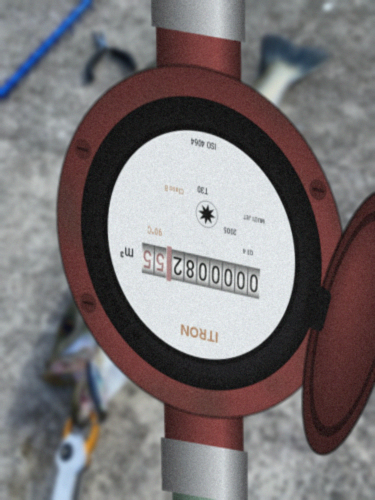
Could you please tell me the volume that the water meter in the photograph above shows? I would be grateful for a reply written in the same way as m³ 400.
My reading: m³ 82.55
